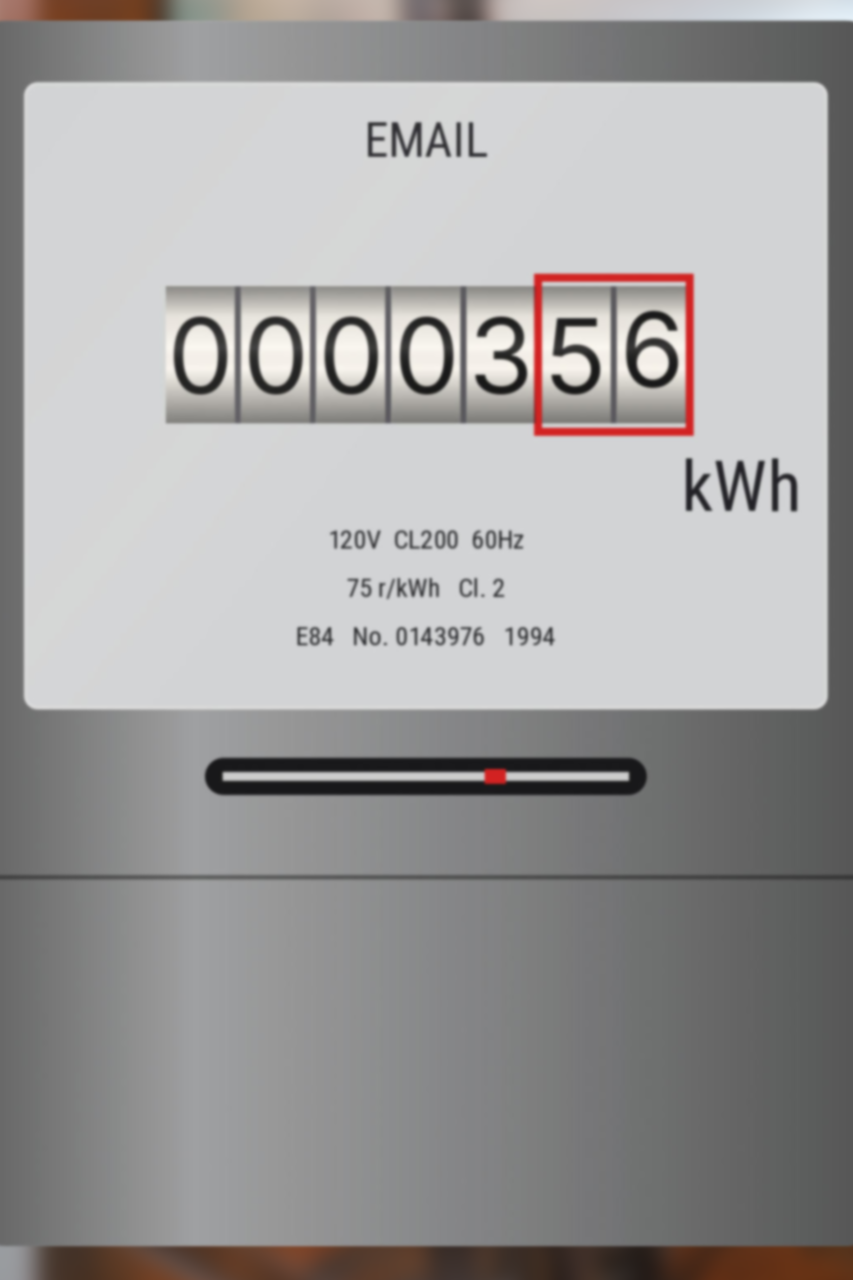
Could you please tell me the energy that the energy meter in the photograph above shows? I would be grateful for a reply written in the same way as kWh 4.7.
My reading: kWh 3.56
